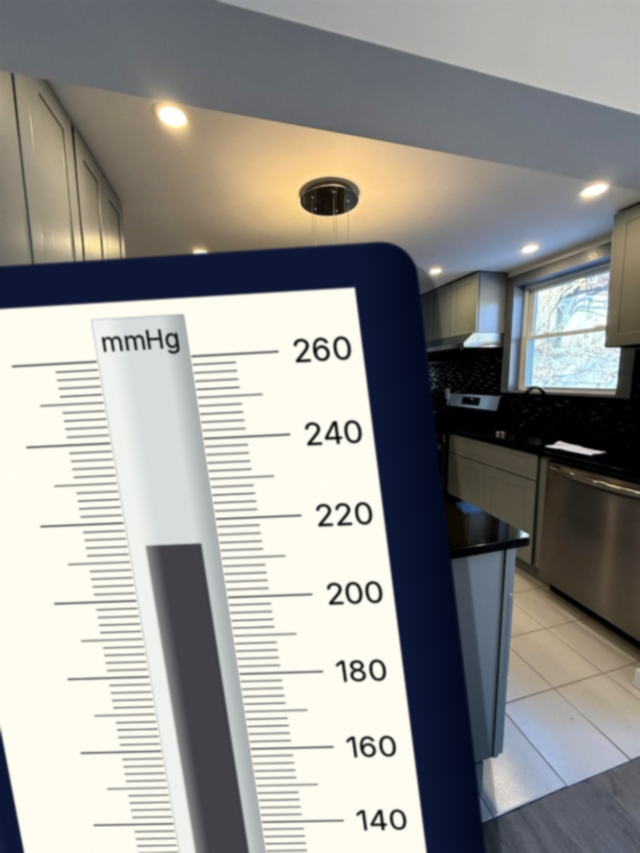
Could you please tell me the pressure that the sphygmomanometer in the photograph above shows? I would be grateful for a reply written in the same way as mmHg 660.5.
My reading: mmHg 214
